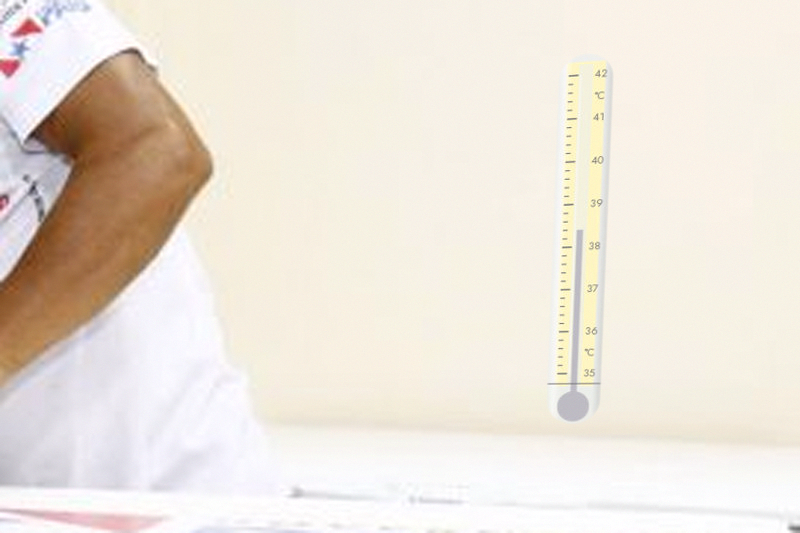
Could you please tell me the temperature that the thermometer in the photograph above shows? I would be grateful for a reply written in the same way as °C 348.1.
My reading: °C 38.4
